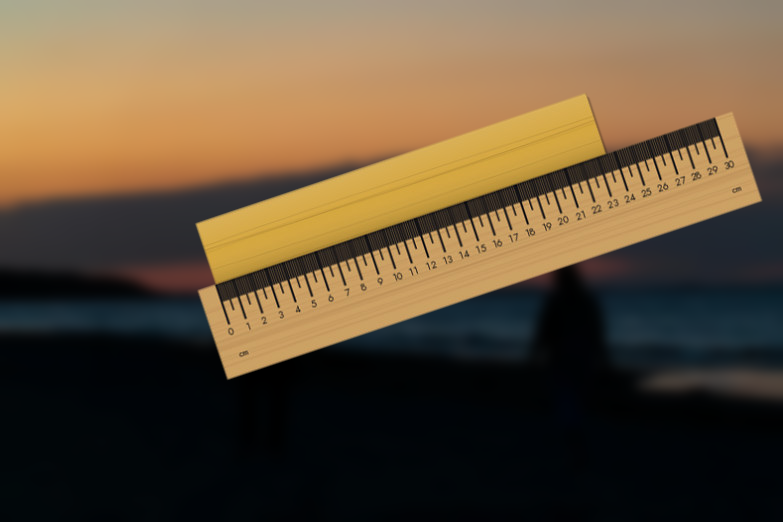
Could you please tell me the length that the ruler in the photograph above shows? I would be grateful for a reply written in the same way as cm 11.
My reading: cm 23.5
